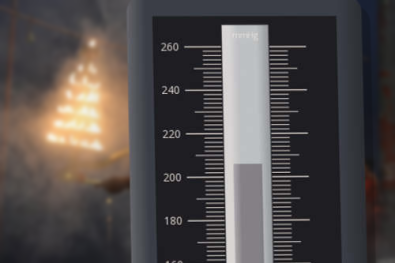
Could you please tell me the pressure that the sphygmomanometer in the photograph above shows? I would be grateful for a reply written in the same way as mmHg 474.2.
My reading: mmHg 206
